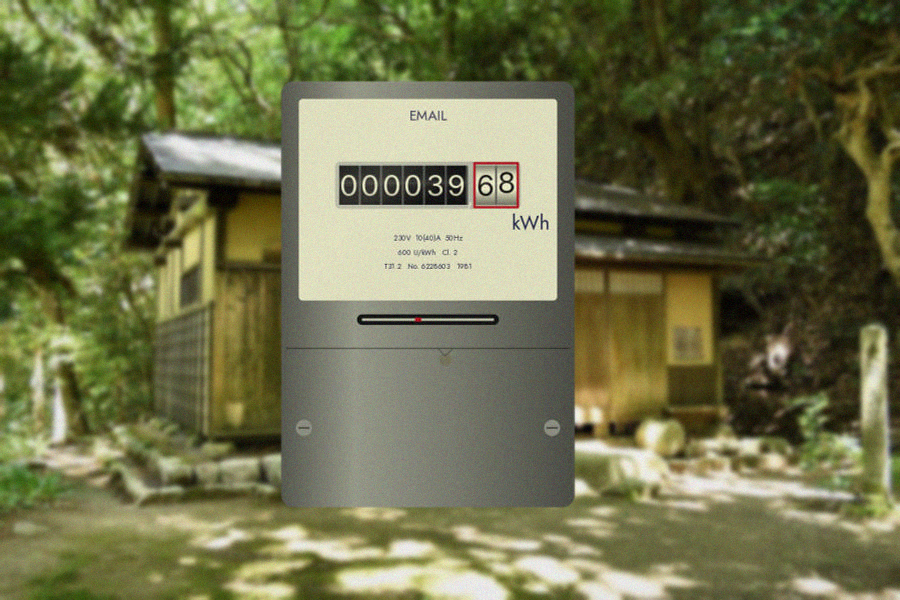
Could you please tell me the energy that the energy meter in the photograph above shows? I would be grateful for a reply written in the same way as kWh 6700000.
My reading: kWh 39.68
